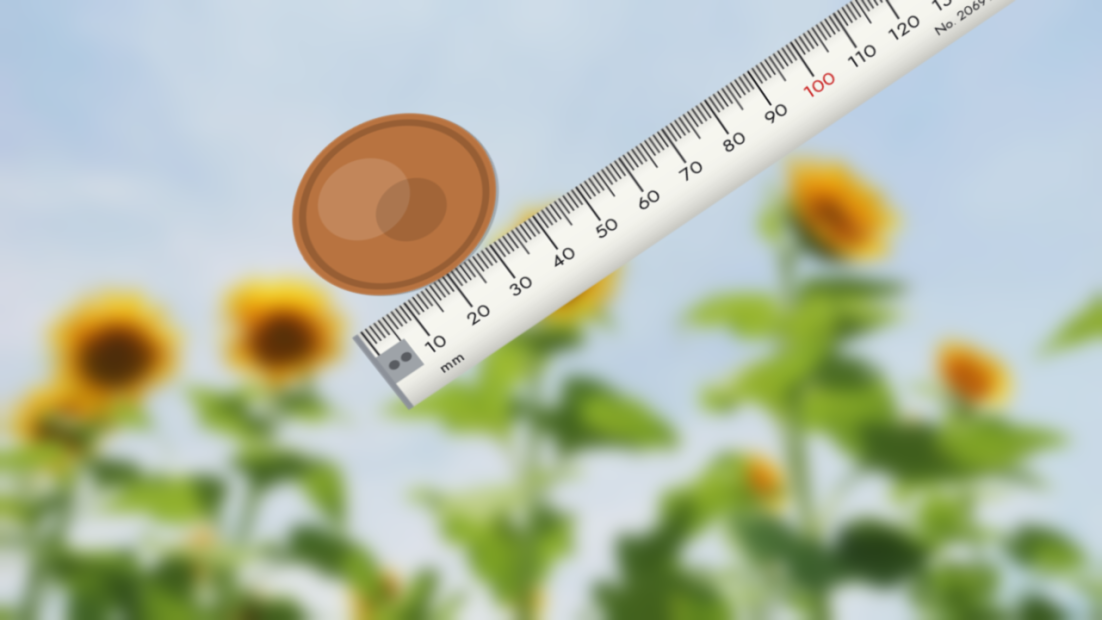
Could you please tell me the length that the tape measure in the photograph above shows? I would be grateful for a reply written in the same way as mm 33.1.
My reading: mm 40
